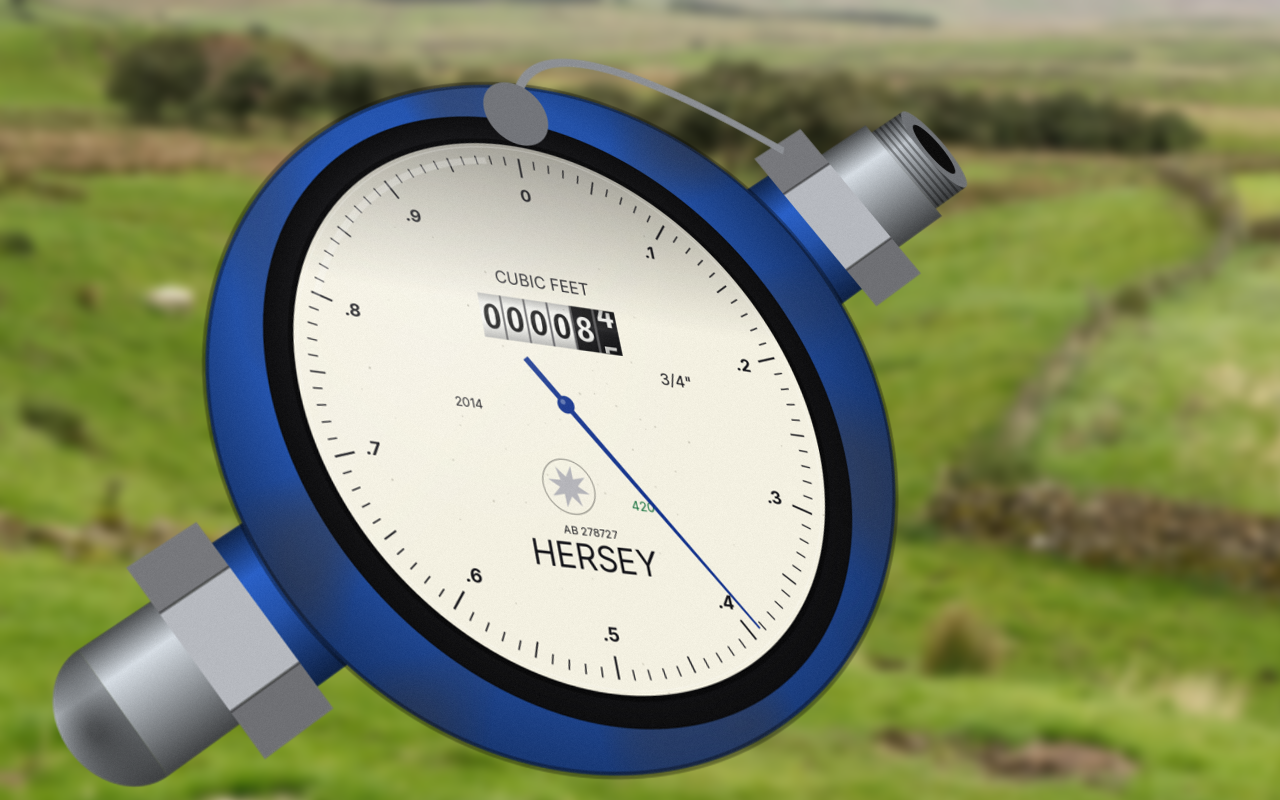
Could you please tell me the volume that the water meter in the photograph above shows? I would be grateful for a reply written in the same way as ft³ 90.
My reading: ft³ 84.39
